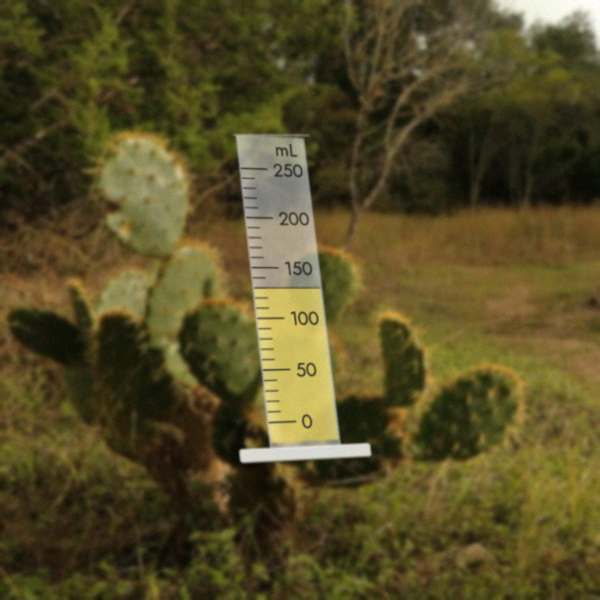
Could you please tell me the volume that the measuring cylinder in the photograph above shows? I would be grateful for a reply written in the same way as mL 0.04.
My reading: mL 130
